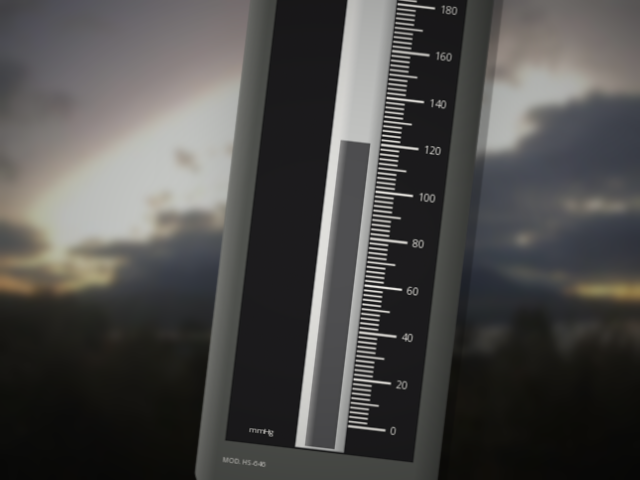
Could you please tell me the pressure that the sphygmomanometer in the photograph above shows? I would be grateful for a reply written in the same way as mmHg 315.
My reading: mmHg 120
